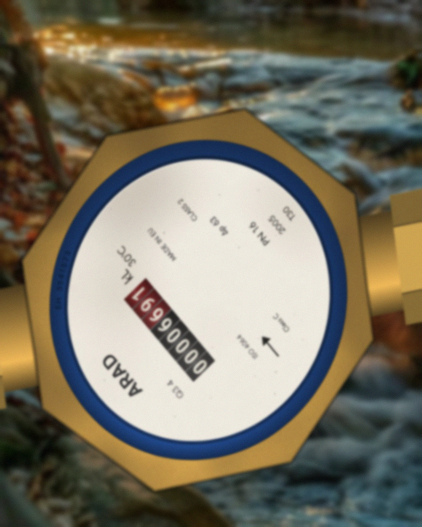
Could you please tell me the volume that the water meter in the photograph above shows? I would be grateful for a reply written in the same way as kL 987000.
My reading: kL 6.691
